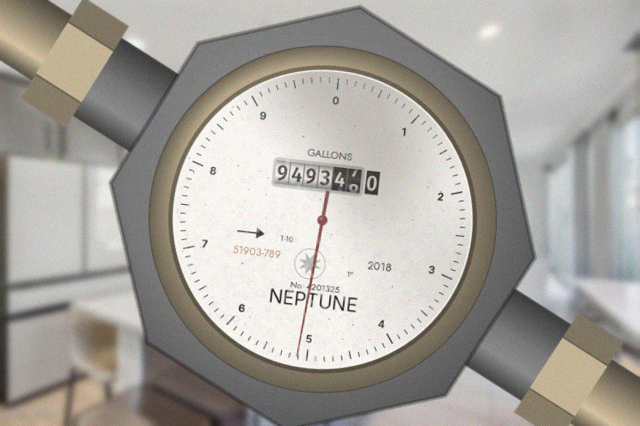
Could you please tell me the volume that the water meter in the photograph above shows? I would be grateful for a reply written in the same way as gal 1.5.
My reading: gal 9493475.1
